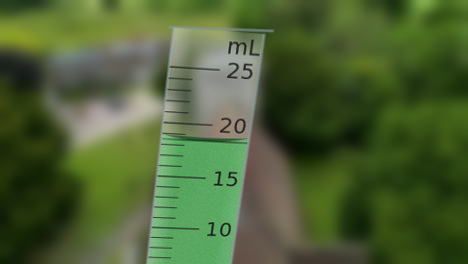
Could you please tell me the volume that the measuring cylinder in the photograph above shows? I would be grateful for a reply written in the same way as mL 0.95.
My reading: mL 18.5
